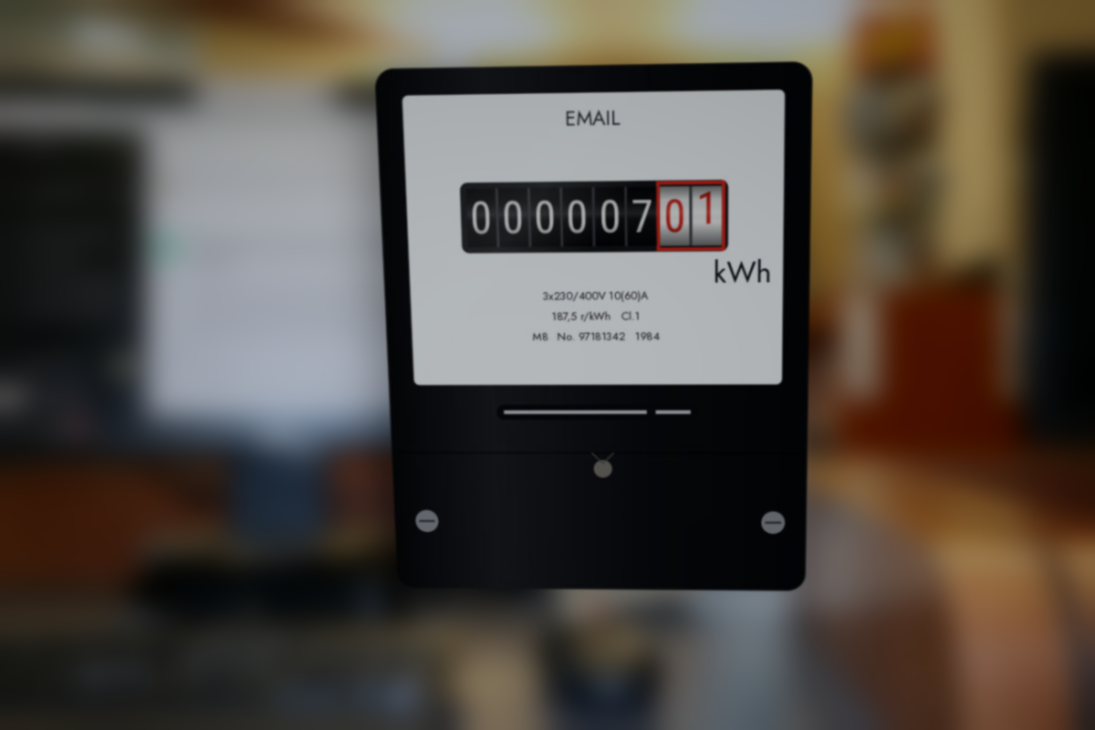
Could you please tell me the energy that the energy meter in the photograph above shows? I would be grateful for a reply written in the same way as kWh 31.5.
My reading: kWh 7.01
